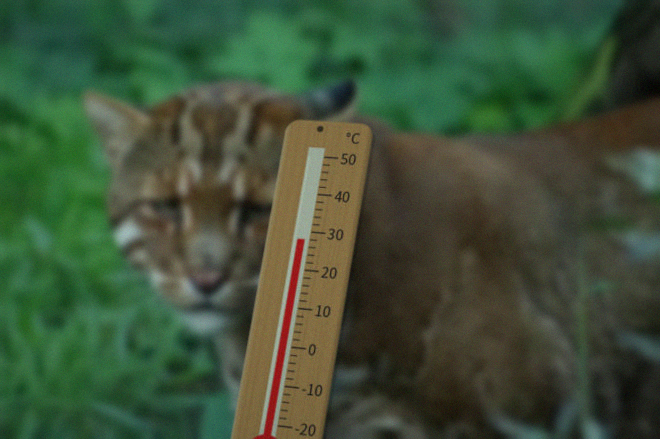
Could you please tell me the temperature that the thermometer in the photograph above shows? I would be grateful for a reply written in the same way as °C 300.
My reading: °C 28
